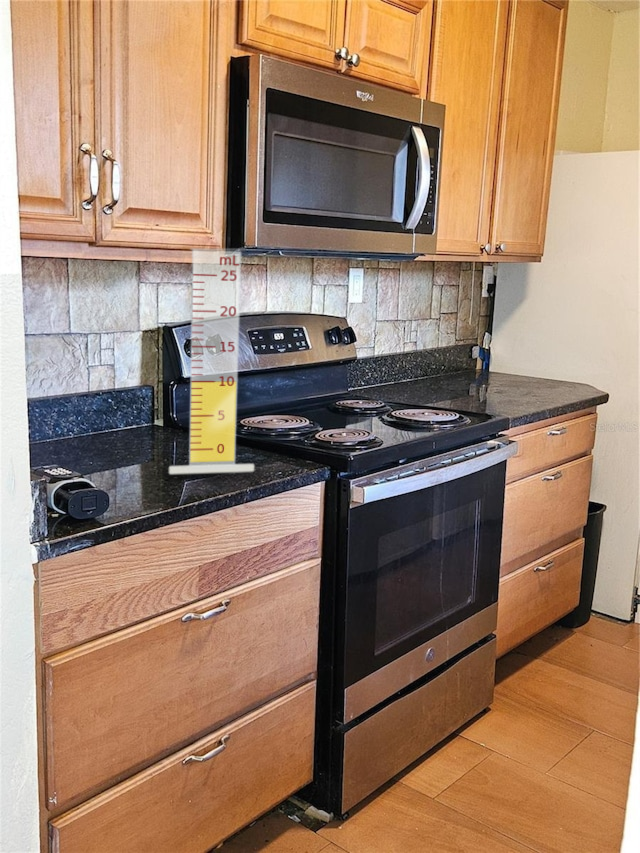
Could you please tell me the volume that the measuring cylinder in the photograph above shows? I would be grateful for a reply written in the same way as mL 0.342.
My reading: mL 10
